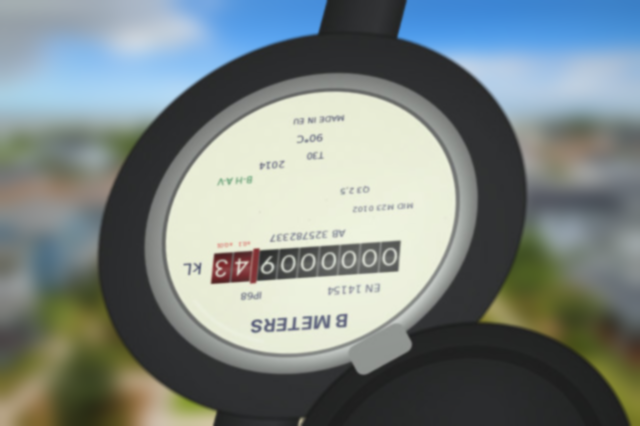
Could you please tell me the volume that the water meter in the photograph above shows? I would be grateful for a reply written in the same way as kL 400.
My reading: kL 9.43
